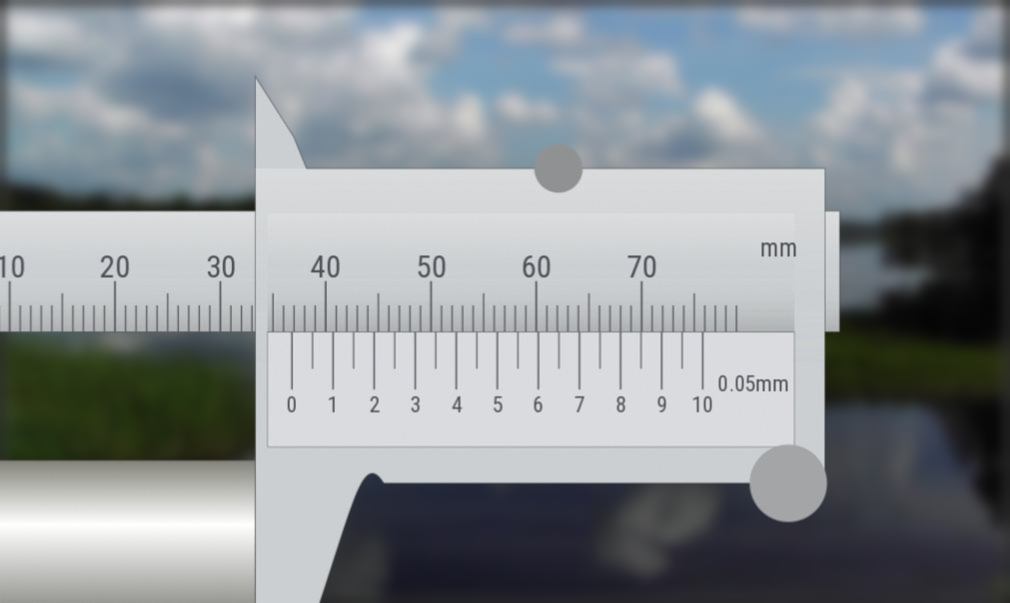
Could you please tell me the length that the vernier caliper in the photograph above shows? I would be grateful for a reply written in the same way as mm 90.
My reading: mm 36.8
